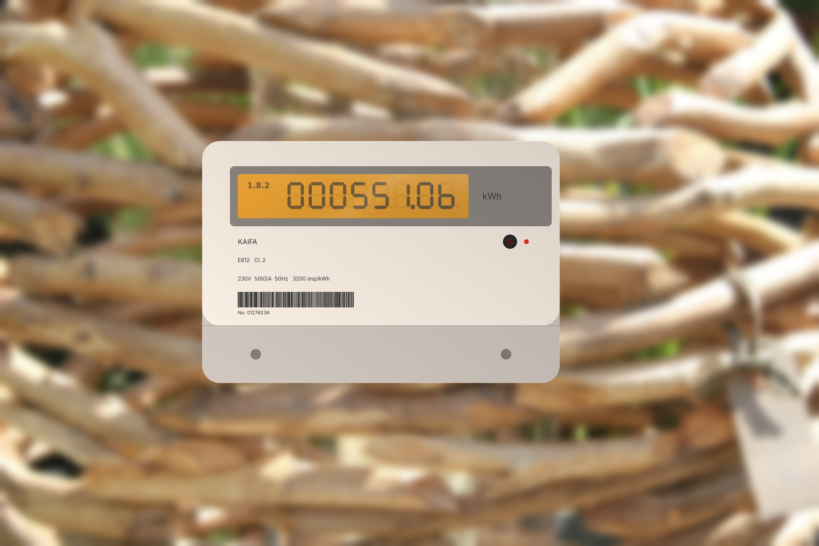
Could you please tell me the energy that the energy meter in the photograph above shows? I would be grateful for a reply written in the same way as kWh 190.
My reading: kWh 551.06
